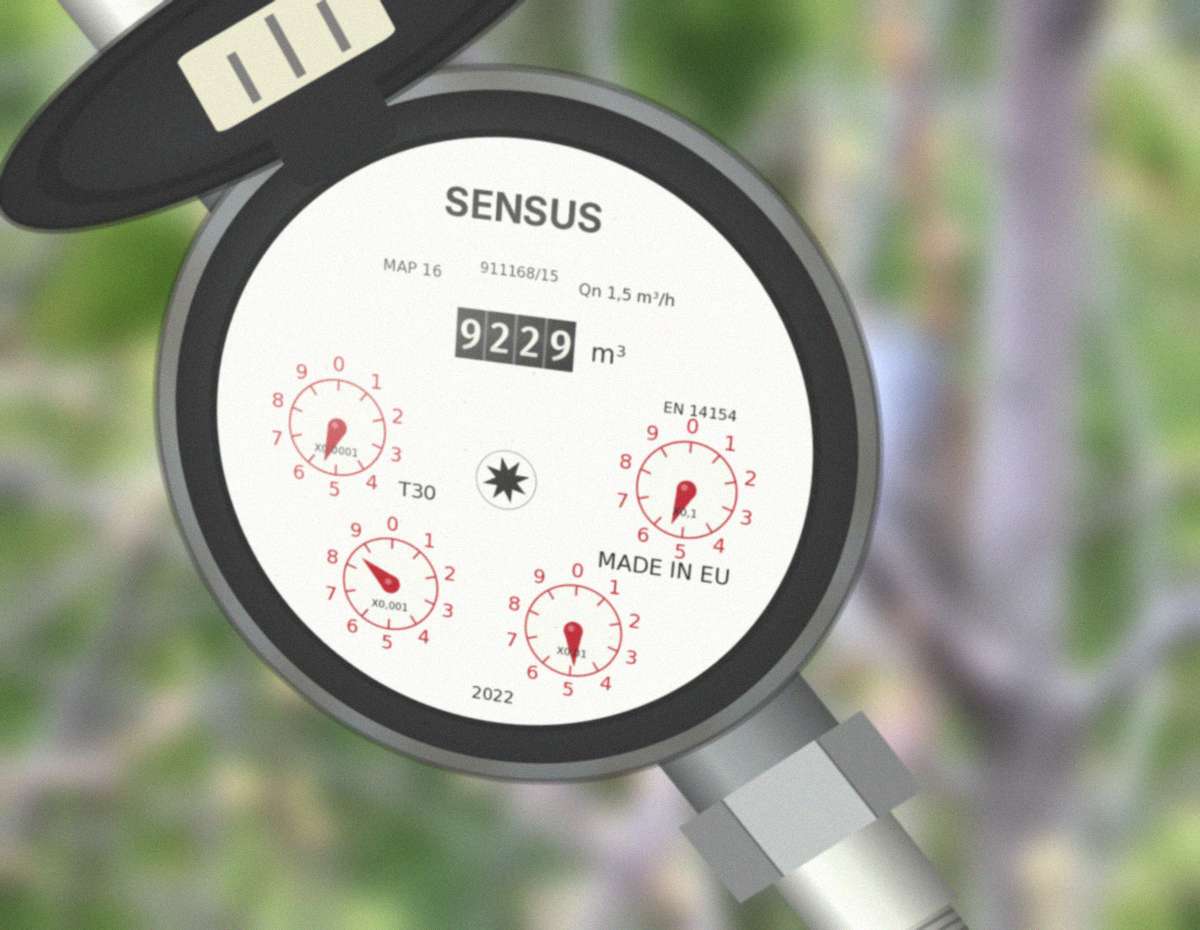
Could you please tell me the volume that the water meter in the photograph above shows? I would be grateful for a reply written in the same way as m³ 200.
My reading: m³ 9229.5485
